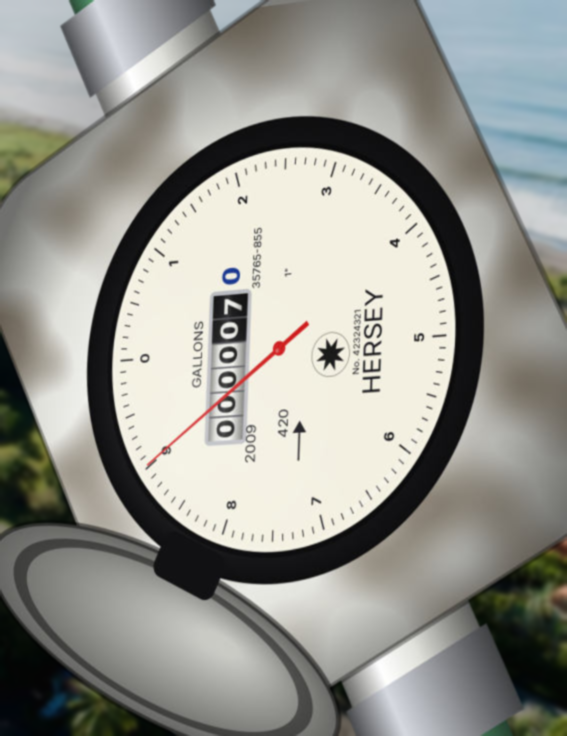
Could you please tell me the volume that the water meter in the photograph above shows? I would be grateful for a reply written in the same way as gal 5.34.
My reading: gal 69.0
